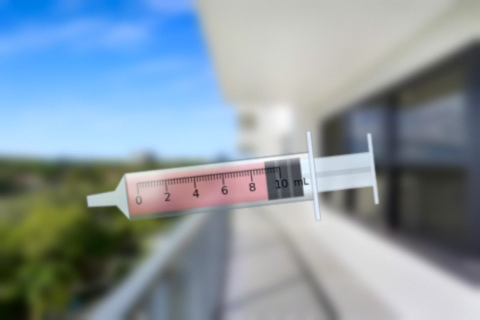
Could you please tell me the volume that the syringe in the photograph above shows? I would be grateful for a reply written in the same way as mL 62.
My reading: mL 9
